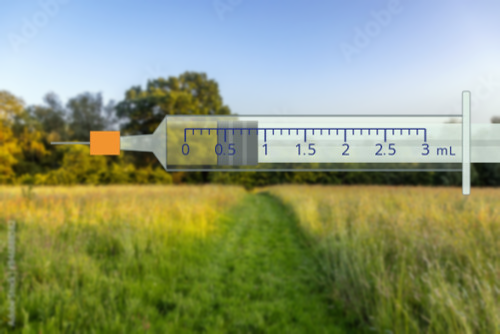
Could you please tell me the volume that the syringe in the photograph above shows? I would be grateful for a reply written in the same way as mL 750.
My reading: mL 0.4
